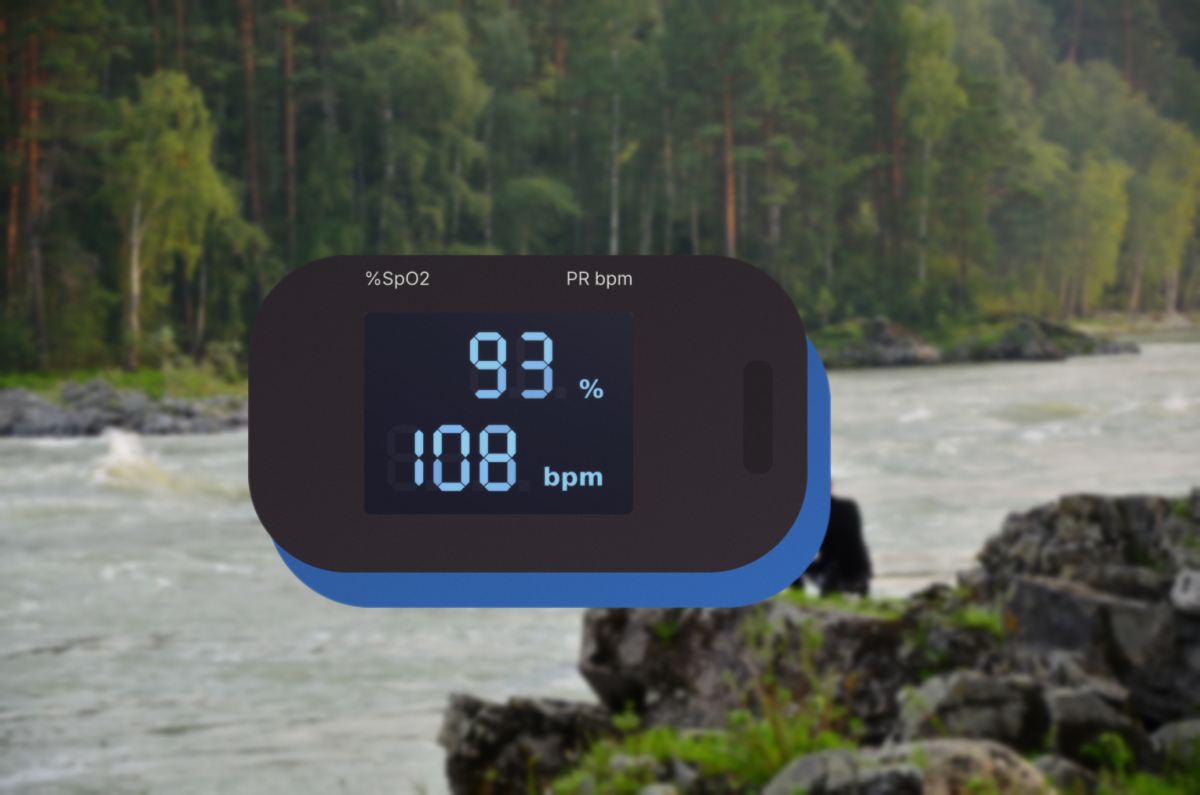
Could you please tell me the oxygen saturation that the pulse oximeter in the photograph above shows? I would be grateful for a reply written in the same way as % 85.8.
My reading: % 93
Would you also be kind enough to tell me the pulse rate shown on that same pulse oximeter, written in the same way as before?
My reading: bpm 108
